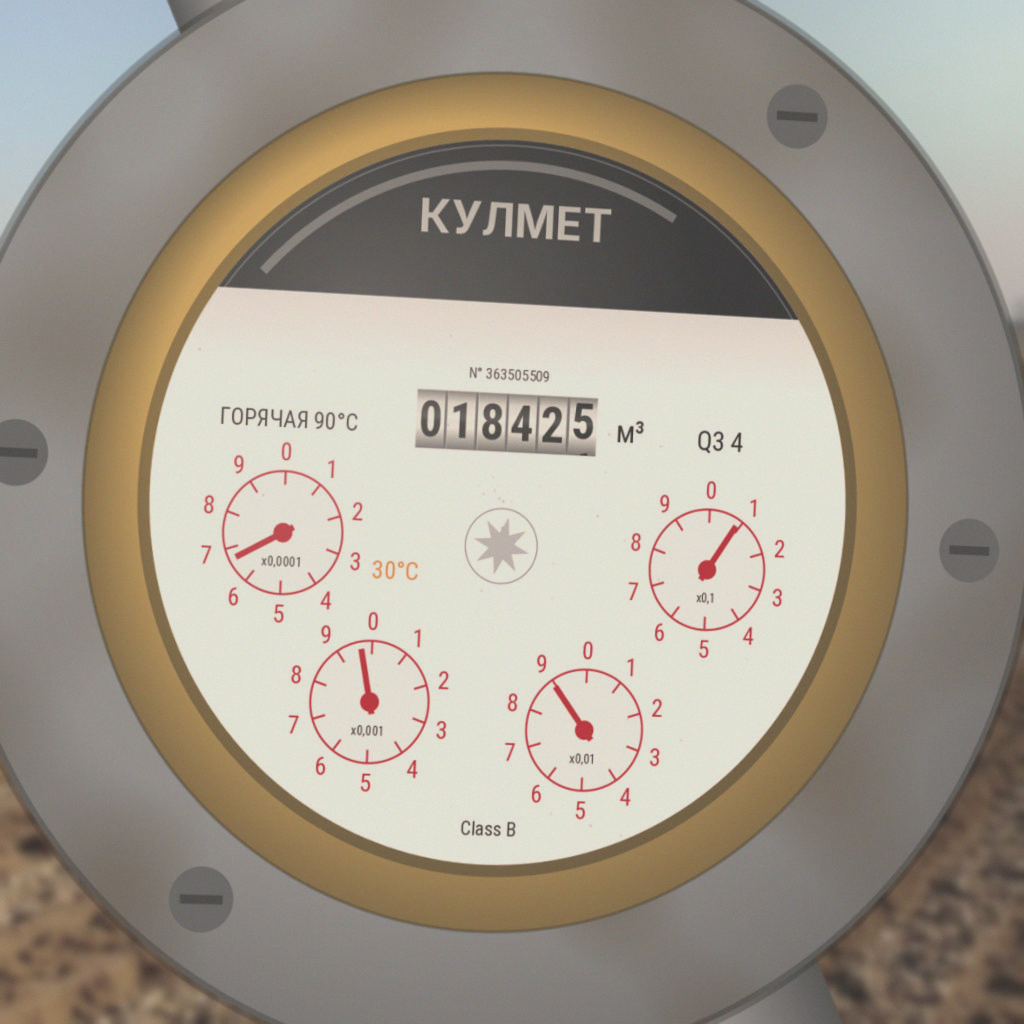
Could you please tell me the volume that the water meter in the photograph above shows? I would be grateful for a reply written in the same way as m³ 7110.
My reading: m³ 18425.0896
